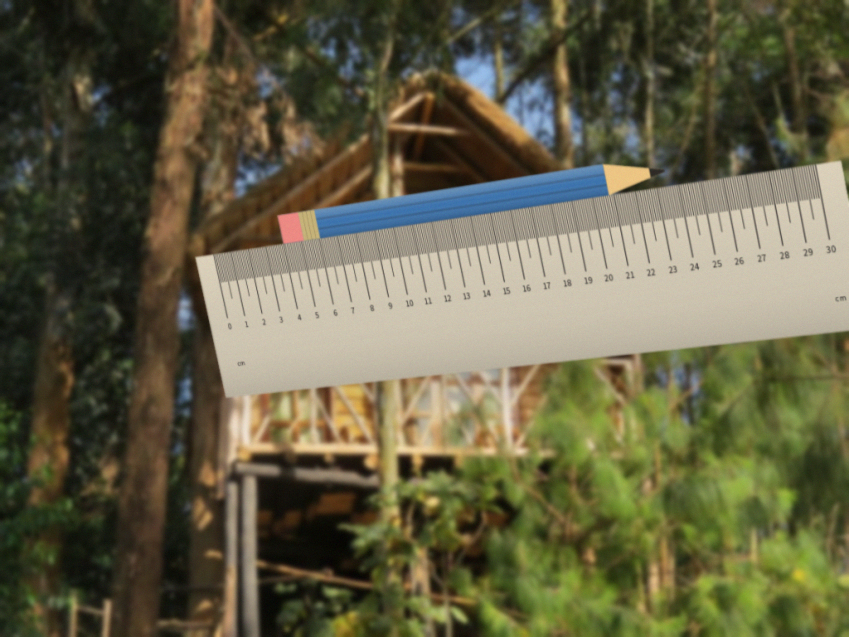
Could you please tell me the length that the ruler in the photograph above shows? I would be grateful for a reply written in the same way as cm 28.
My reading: cm 19.5
